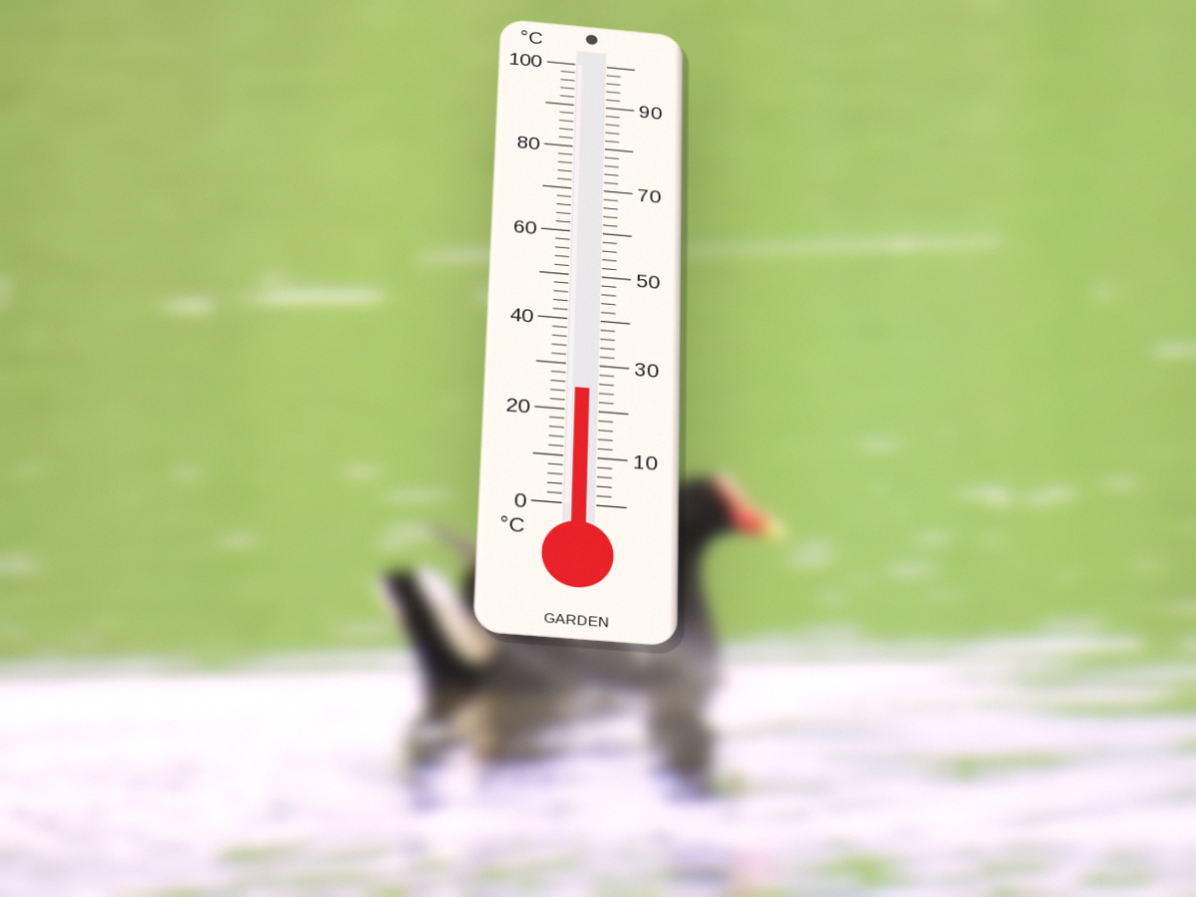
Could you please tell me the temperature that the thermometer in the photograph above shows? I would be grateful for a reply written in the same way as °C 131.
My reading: °C 25
